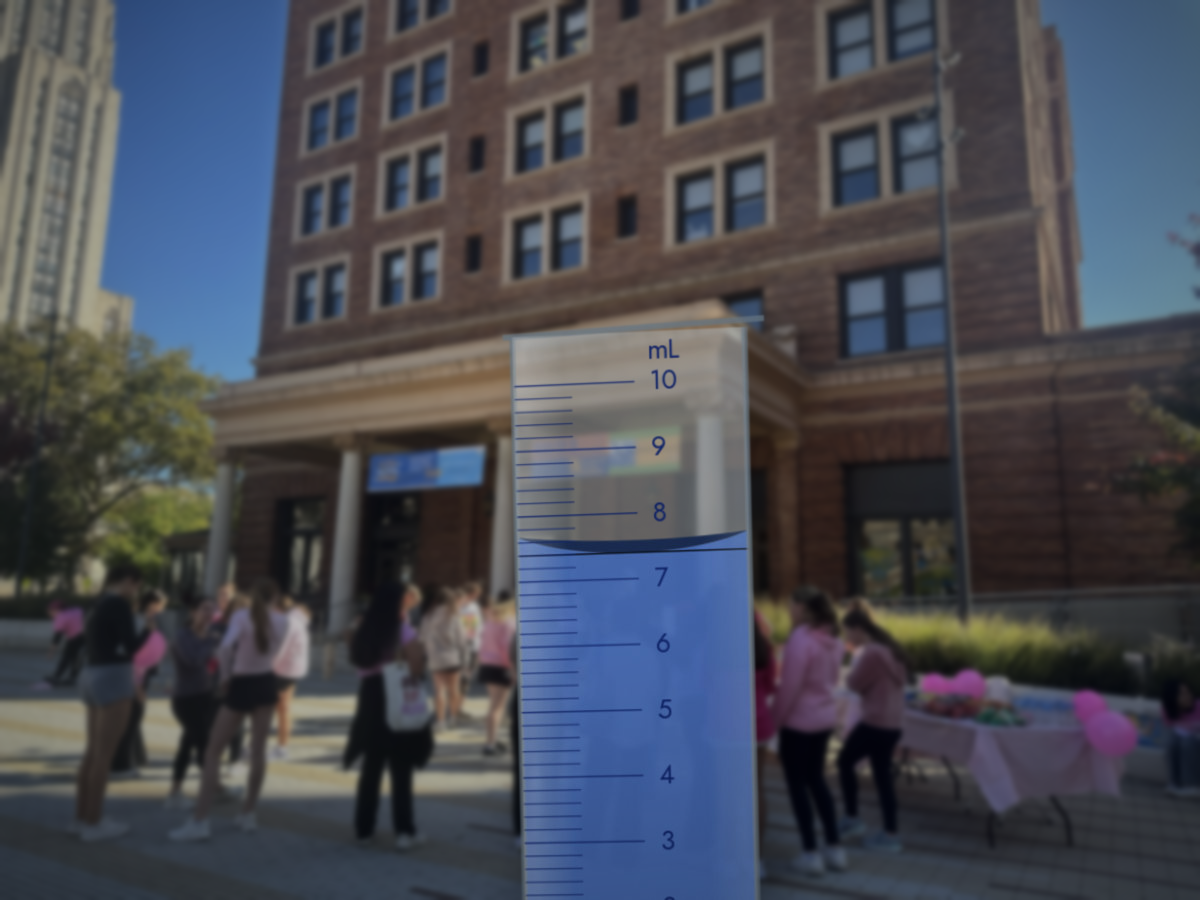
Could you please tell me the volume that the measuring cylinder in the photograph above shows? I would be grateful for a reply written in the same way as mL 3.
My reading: mL 7.4
